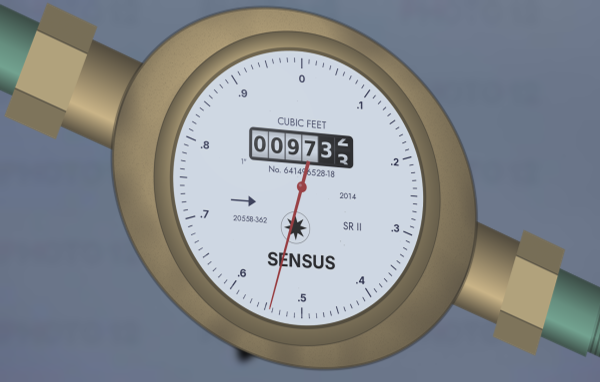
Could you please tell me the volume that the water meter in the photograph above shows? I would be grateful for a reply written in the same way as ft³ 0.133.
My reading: ft³ 9732.54
